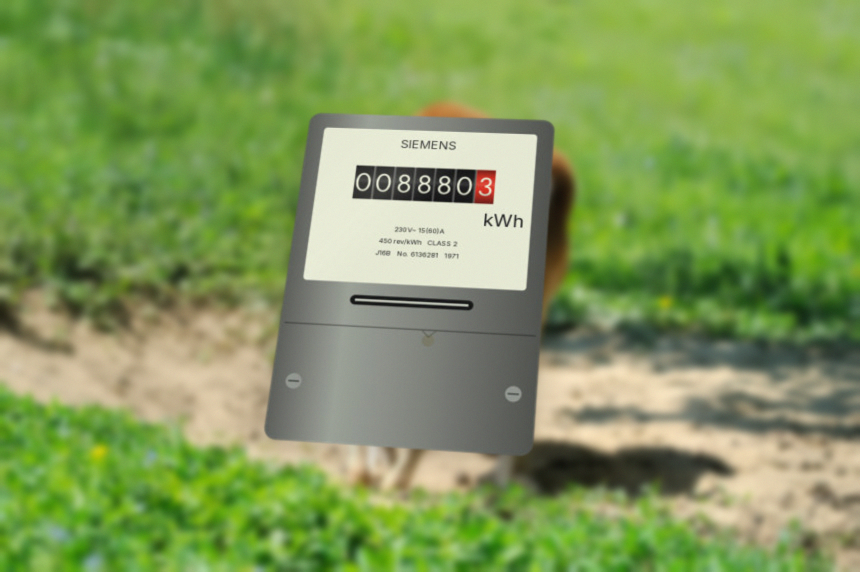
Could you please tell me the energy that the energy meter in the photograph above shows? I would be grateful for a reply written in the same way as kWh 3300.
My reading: kWh 8880.3
